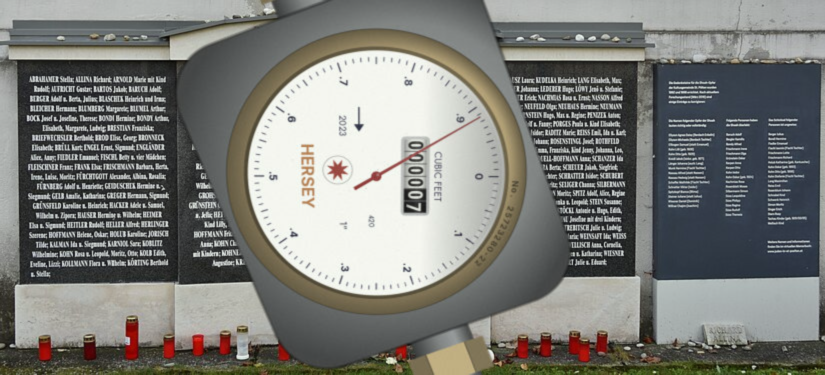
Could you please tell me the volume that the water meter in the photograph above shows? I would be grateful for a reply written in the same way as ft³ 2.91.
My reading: ft³ 6.91
